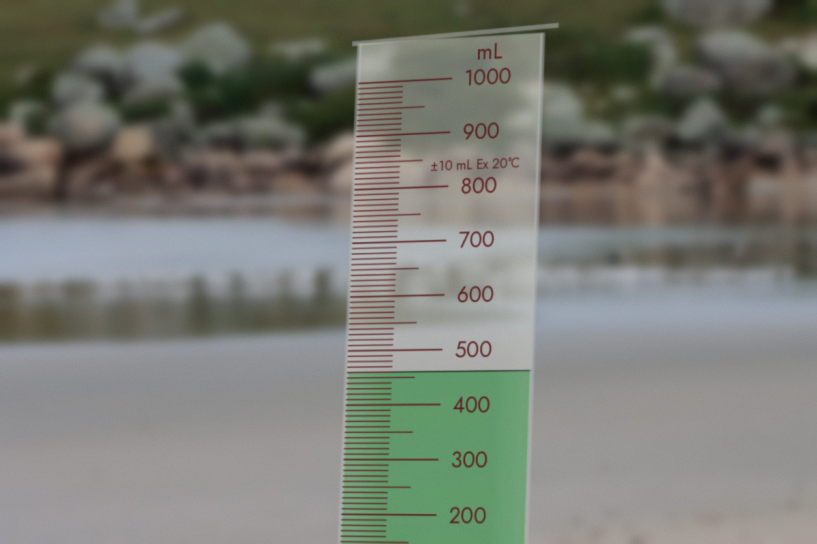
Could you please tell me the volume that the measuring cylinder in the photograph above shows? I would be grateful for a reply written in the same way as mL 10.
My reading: mL 460
